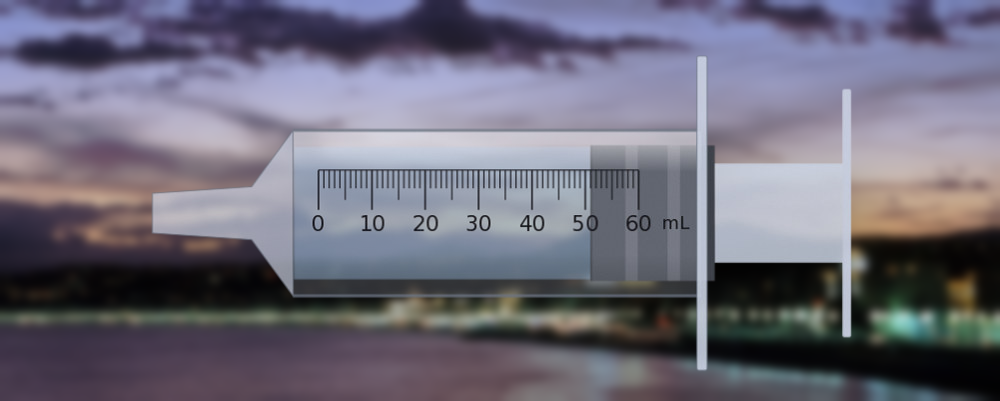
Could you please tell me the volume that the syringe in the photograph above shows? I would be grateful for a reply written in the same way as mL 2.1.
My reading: mL 51
